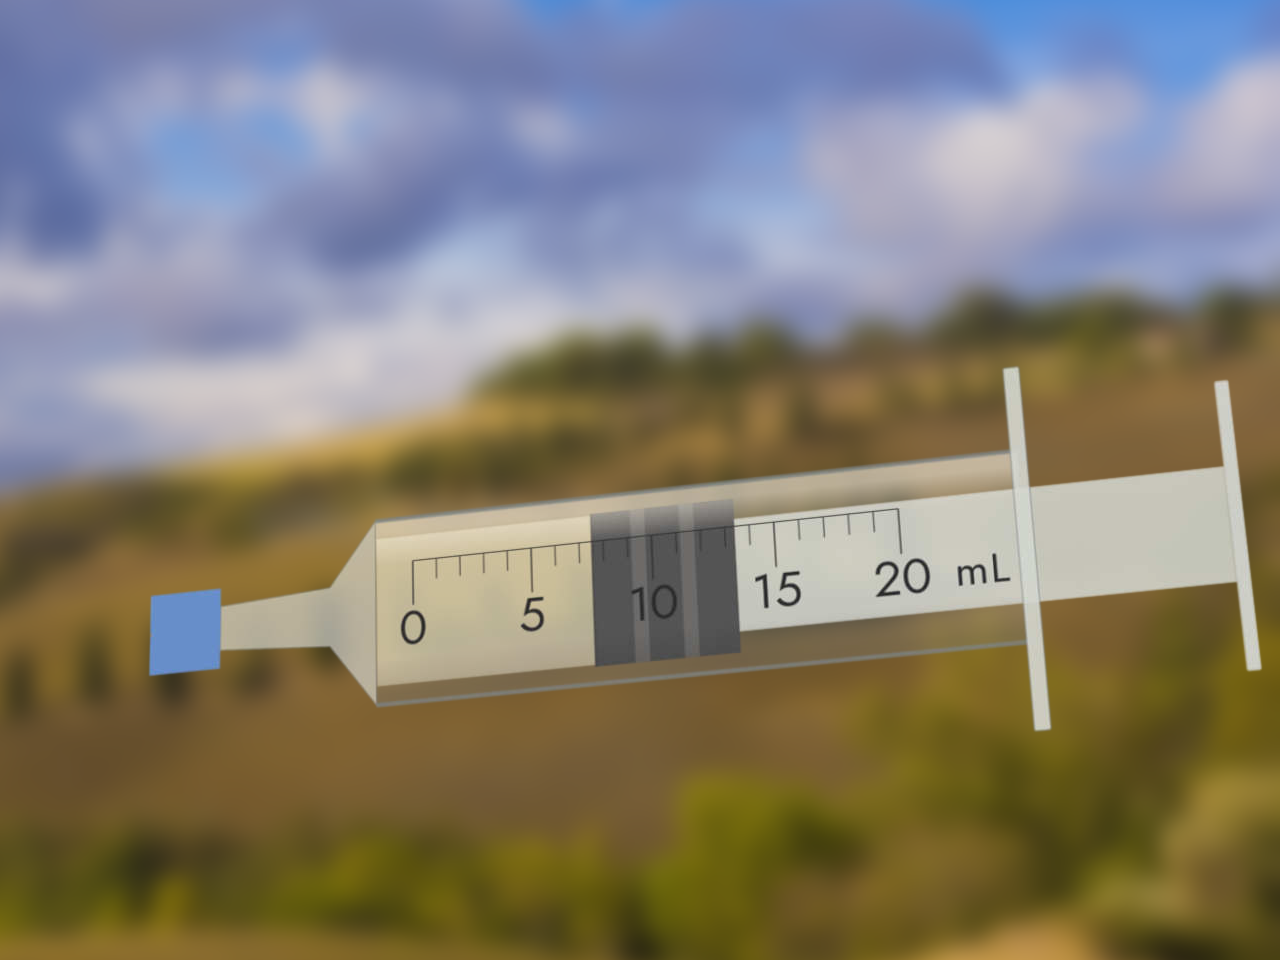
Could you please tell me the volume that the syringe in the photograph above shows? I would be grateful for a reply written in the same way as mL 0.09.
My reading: mL 7.5
